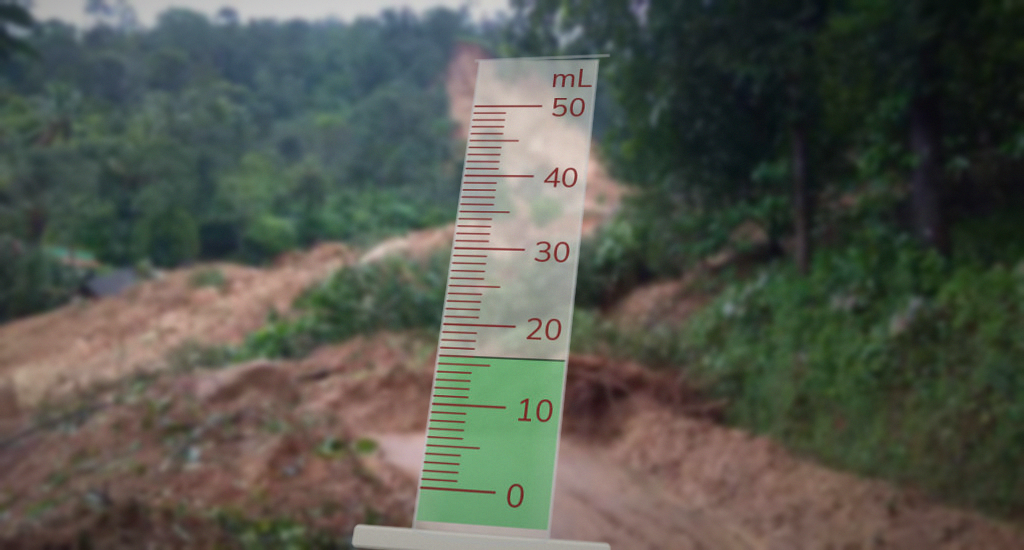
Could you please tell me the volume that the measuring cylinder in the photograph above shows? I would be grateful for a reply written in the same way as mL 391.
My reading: mL 16
